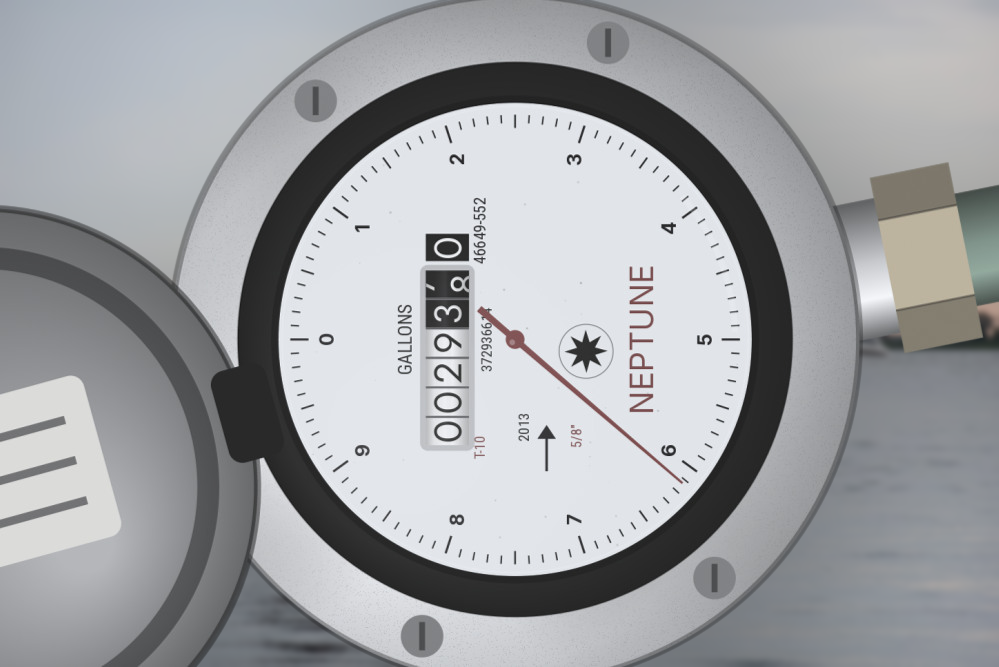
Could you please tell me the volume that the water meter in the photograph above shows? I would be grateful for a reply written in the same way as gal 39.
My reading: gal 29376.1
